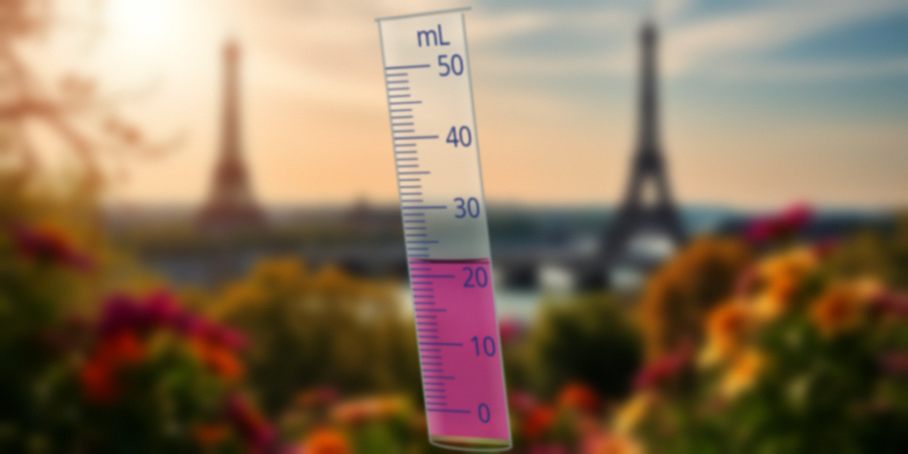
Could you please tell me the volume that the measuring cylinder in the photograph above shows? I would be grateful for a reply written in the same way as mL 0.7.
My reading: mL 22
